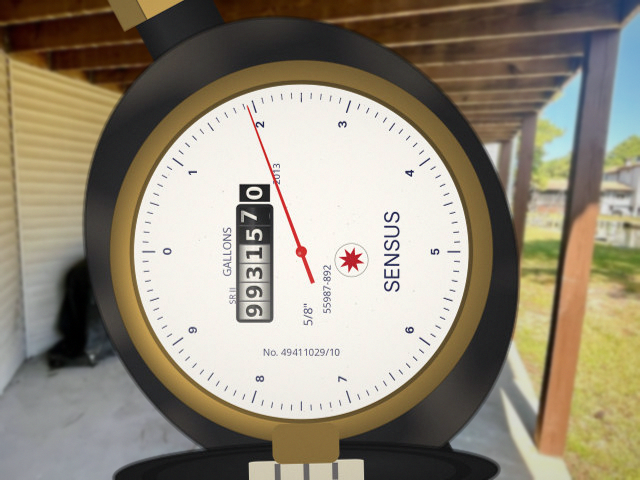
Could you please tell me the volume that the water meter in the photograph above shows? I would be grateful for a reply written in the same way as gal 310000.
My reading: gal 9931571.9
